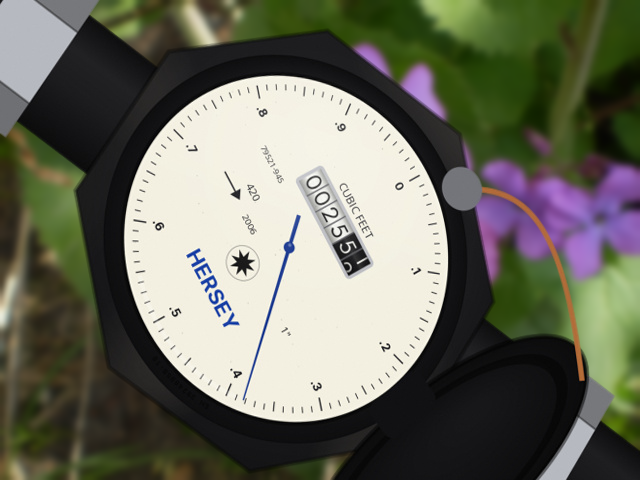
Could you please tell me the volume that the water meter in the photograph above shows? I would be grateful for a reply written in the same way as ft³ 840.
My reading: ft³ 2551.38
